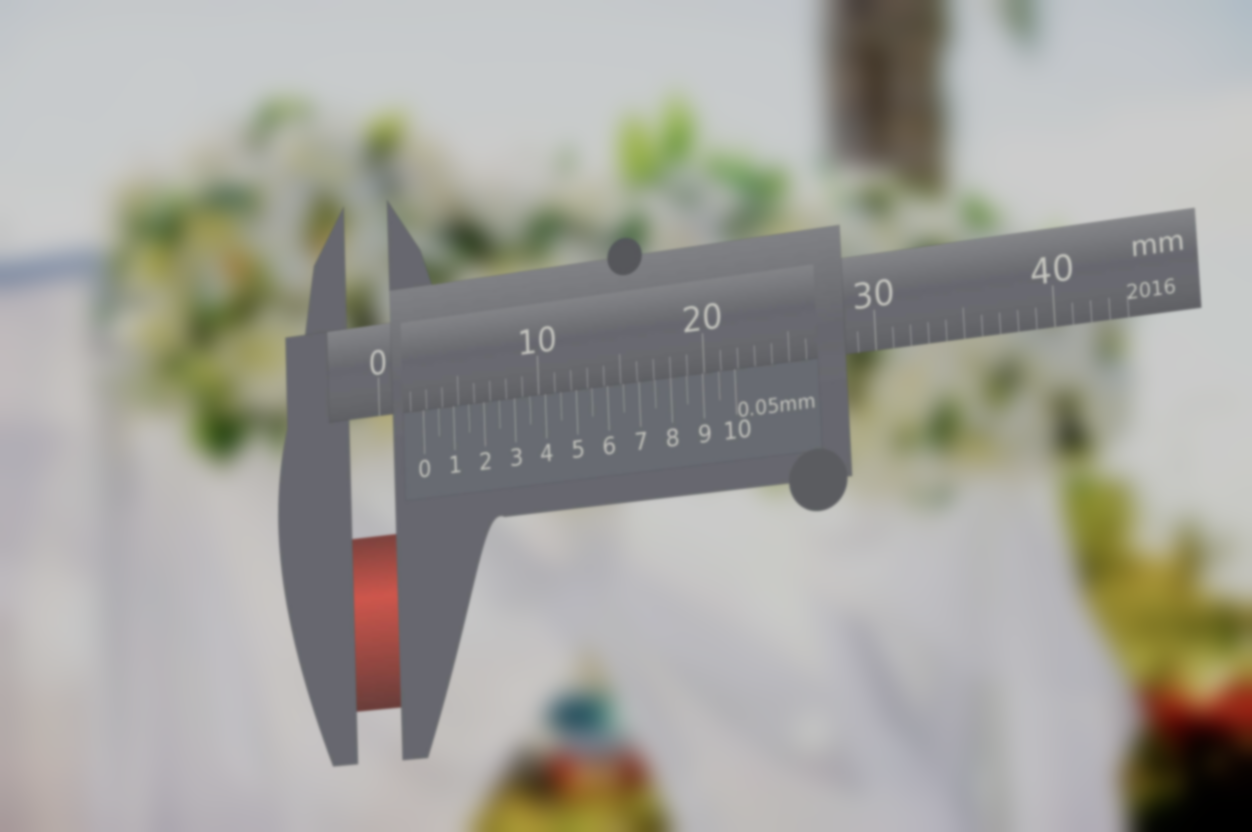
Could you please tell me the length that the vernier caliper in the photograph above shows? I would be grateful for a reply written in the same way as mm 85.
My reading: mm 2.8
